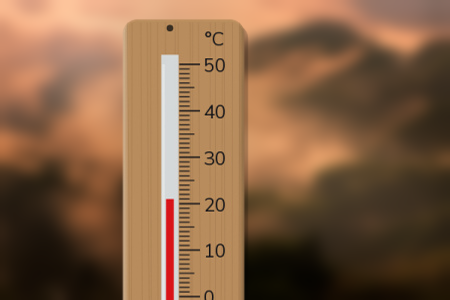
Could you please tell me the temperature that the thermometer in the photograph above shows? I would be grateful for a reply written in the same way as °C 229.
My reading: °C 21
